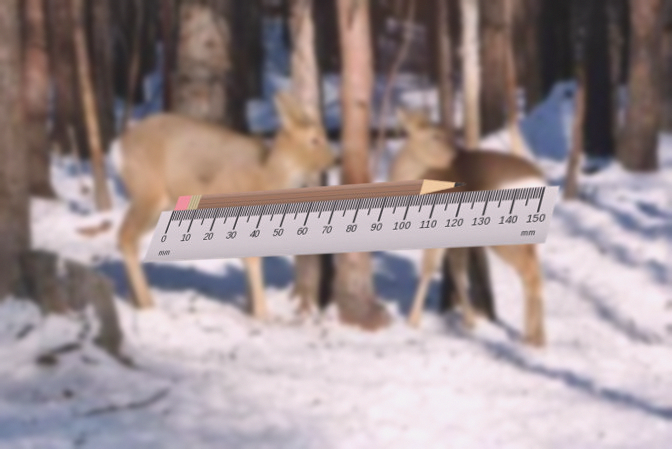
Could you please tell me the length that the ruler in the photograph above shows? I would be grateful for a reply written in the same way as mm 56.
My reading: mm 120
